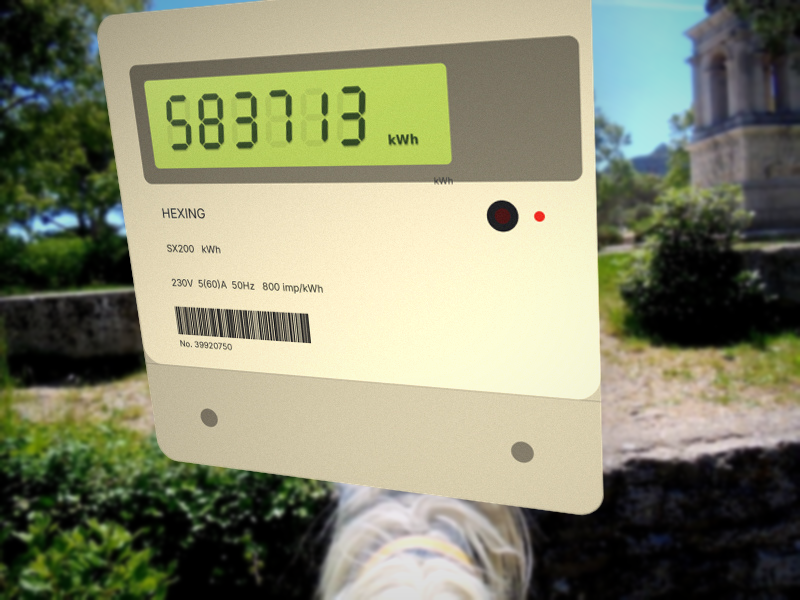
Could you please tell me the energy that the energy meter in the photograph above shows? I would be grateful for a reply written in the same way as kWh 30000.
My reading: kWh 583713
